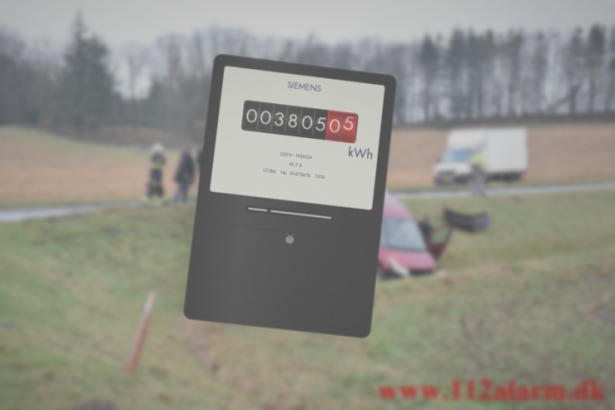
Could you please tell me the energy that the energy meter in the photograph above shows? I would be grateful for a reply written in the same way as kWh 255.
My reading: kWh 3805.05
